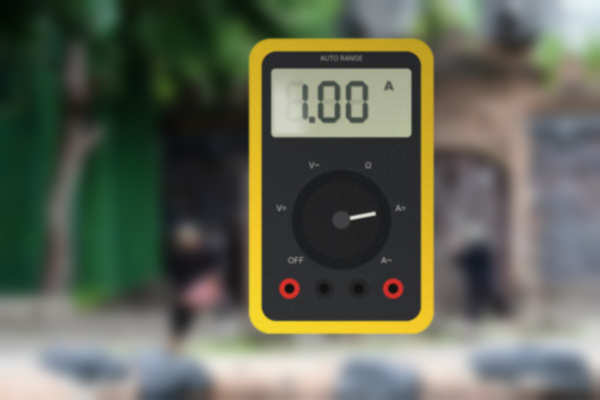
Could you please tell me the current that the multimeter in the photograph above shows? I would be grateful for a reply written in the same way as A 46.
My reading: A 1.00
